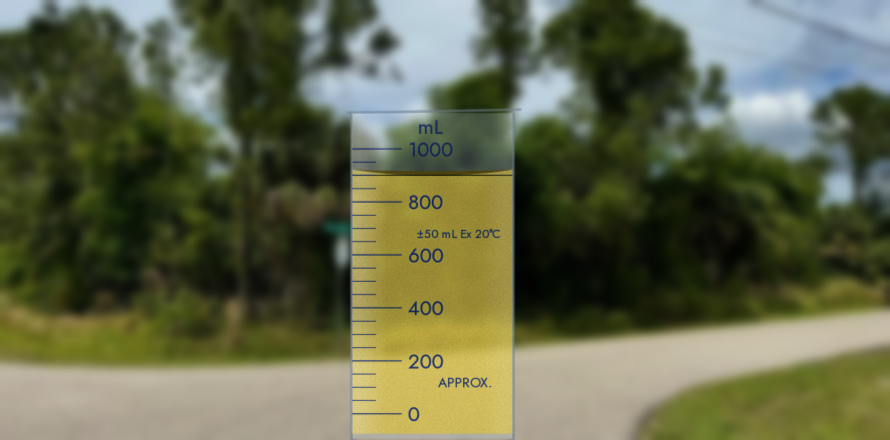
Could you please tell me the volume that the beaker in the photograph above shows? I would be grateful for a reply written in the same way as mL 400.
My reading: mL 900
